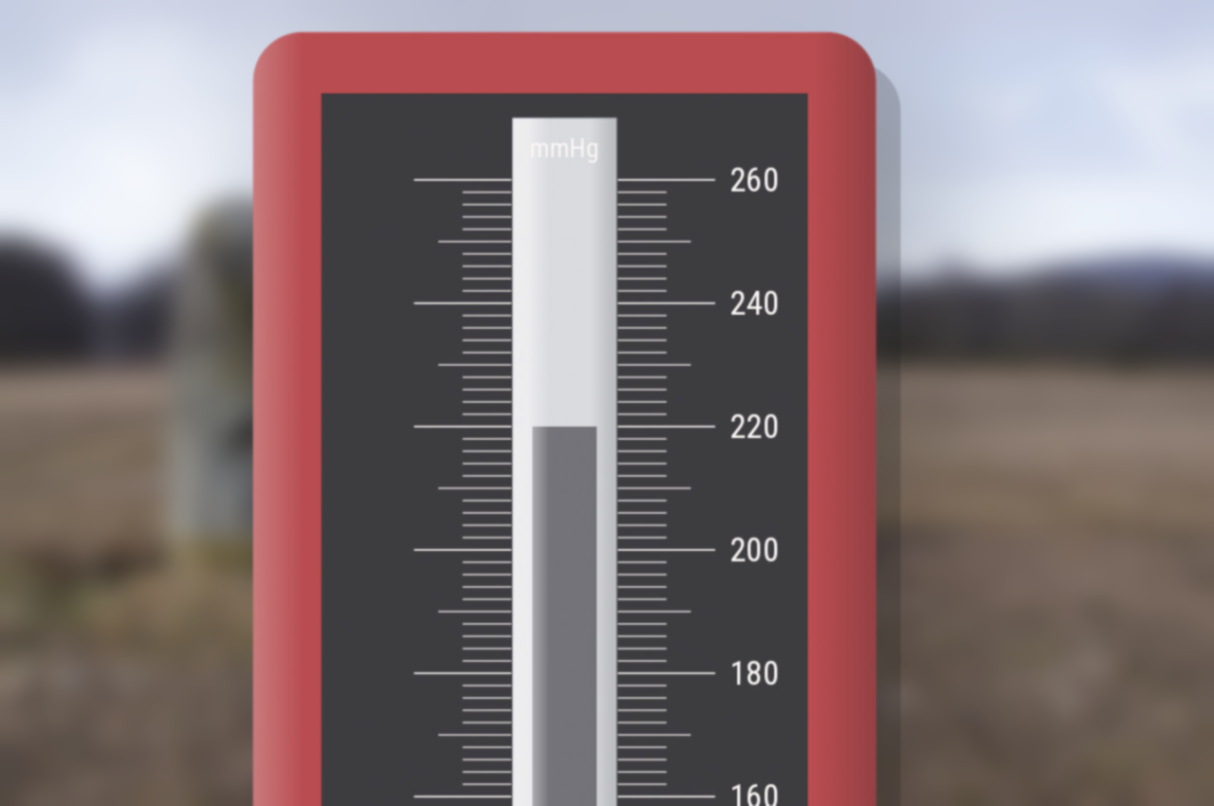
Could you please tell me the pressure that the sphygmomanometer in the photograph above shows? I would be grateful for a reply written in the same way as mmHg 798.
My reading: mmHg 220
